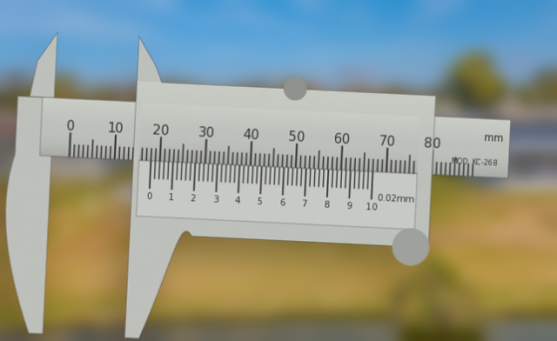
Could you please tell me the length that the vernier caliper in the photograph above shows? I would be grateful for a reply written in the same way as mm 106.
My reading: mm 18.0
